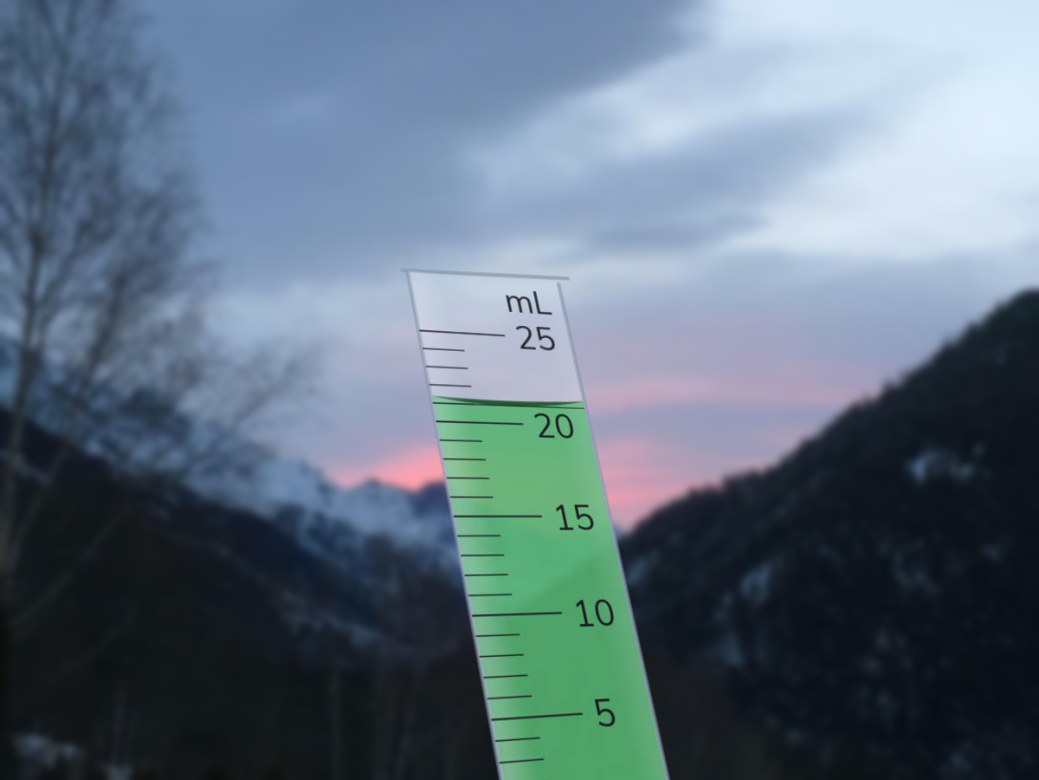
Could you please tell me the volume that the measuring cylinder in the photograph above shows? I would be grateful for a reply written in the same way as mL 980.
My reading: mL 21
